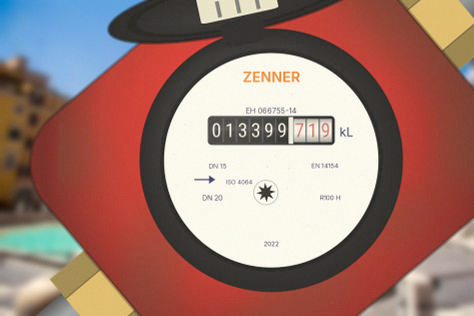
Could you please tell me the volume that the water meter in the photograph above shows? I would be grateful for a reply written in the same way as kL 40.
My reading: kL 13399.719
